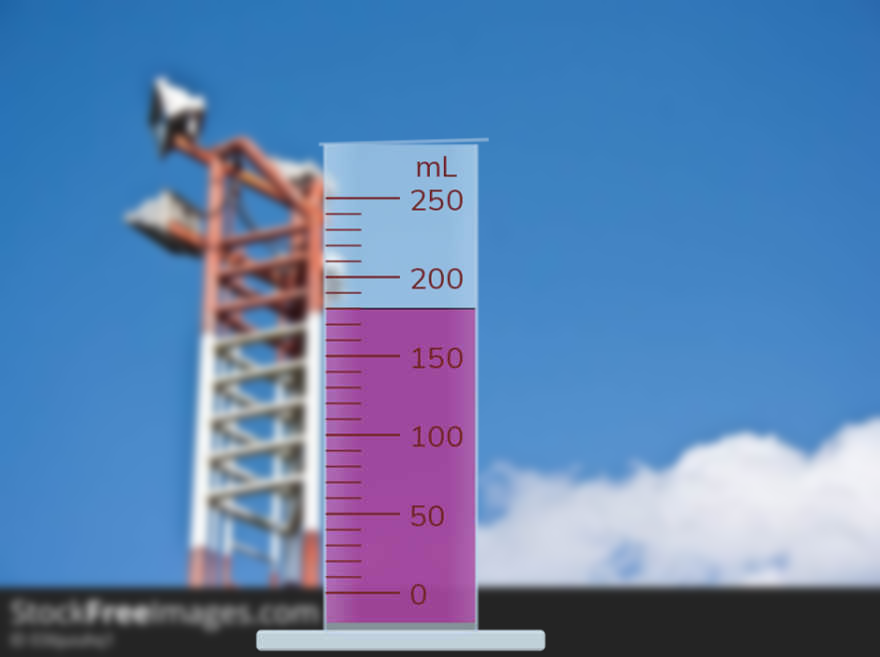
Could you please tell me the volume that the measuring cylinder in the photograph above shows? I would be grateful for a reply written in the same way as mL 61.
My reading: mL 180
